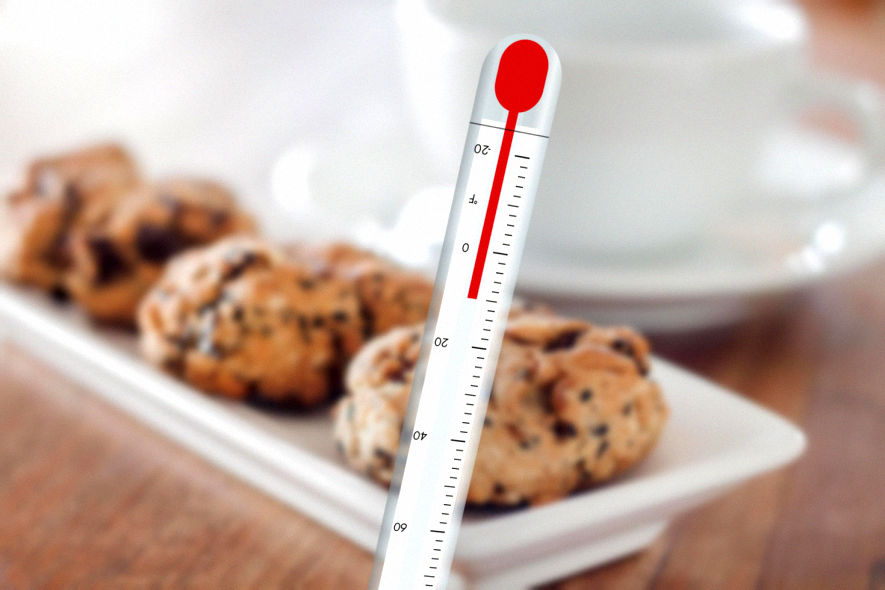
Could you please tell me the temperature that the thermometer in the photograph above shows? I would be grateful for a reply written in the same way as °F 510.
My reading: °F 10
